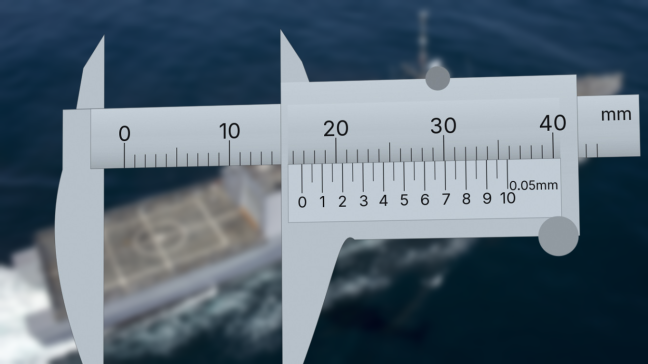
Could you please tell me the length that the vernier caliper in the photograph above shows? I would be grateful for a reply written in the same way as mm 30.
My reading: mm 16.8
